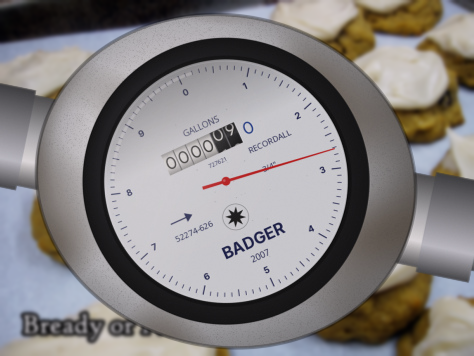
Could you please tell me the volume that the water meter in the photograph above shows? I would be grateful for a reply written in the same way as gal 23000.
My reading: gal 92.7
